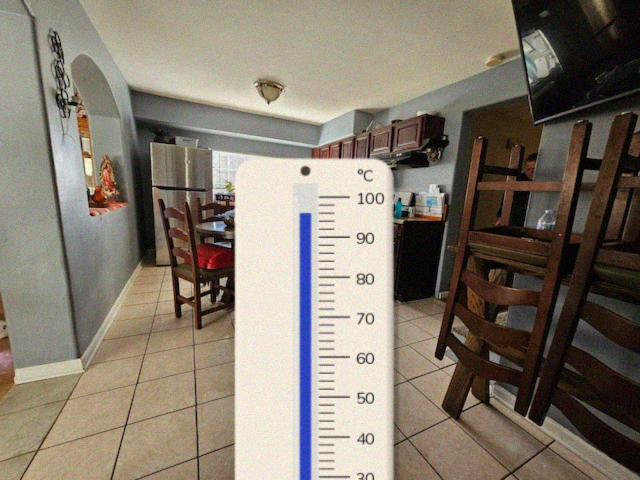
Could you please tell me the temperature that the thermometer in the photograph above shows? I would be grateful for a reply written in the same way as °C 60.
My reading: °C 96
